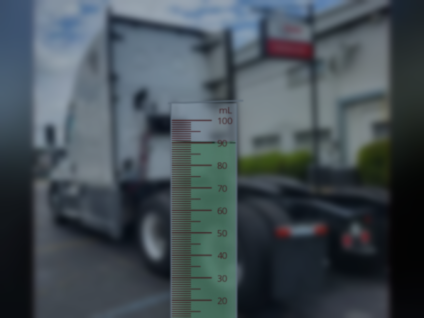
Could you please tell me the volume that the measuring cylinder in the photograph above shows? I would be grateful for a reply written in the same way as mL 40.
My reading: mL 90
